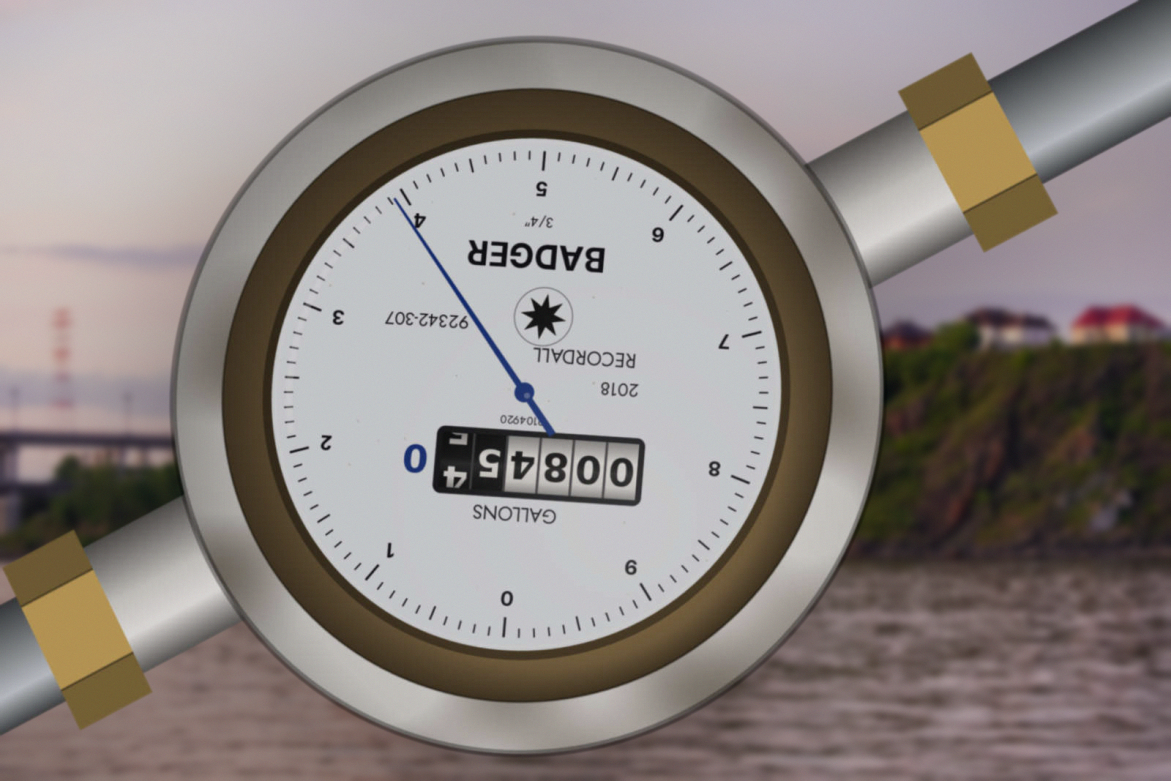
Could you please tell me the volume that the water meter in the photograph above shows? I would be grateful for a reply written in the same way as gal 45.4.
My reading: gal 84543.9
